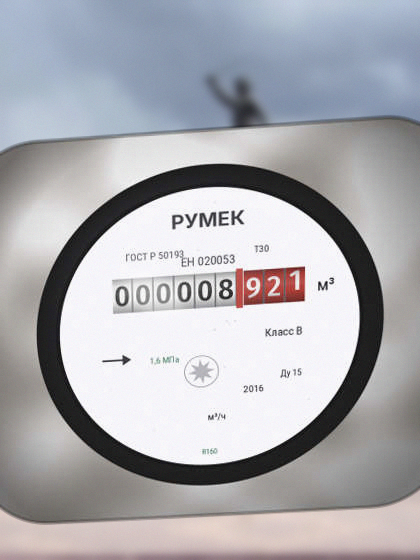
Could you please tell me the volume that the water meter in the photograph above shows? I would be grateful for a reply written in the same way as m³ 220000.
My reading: m³ 8.921
